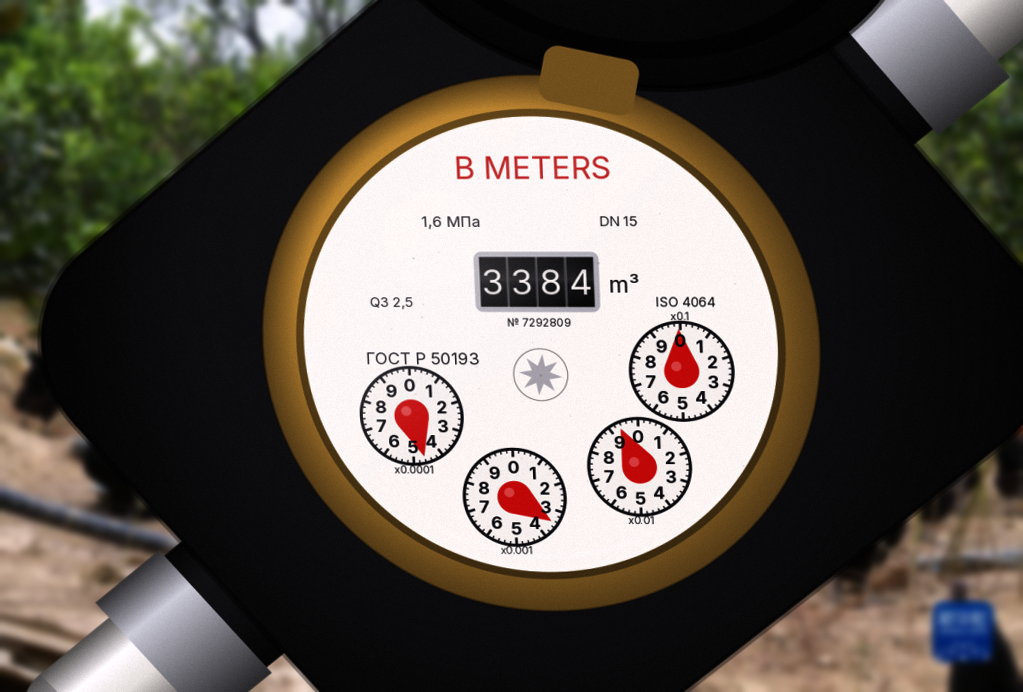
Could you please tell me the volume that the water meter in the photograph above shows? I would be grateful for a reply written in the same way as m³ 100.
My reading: m³ 3383.9934
